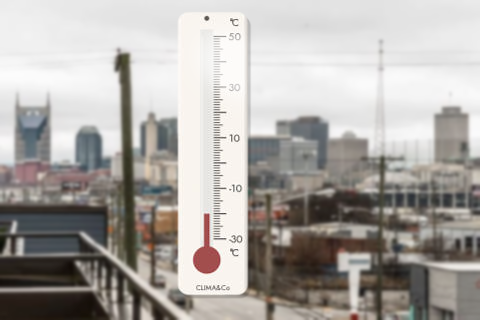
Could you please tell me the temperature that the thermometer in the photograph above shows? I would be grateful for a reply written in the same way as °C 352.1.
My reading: °C -20
